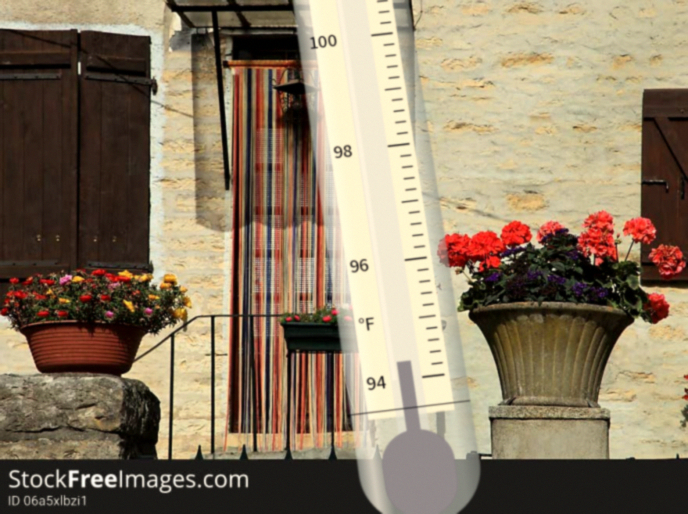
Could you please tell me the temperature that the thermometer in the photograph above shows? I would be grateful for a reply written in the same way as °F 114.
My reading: °F 94.3
